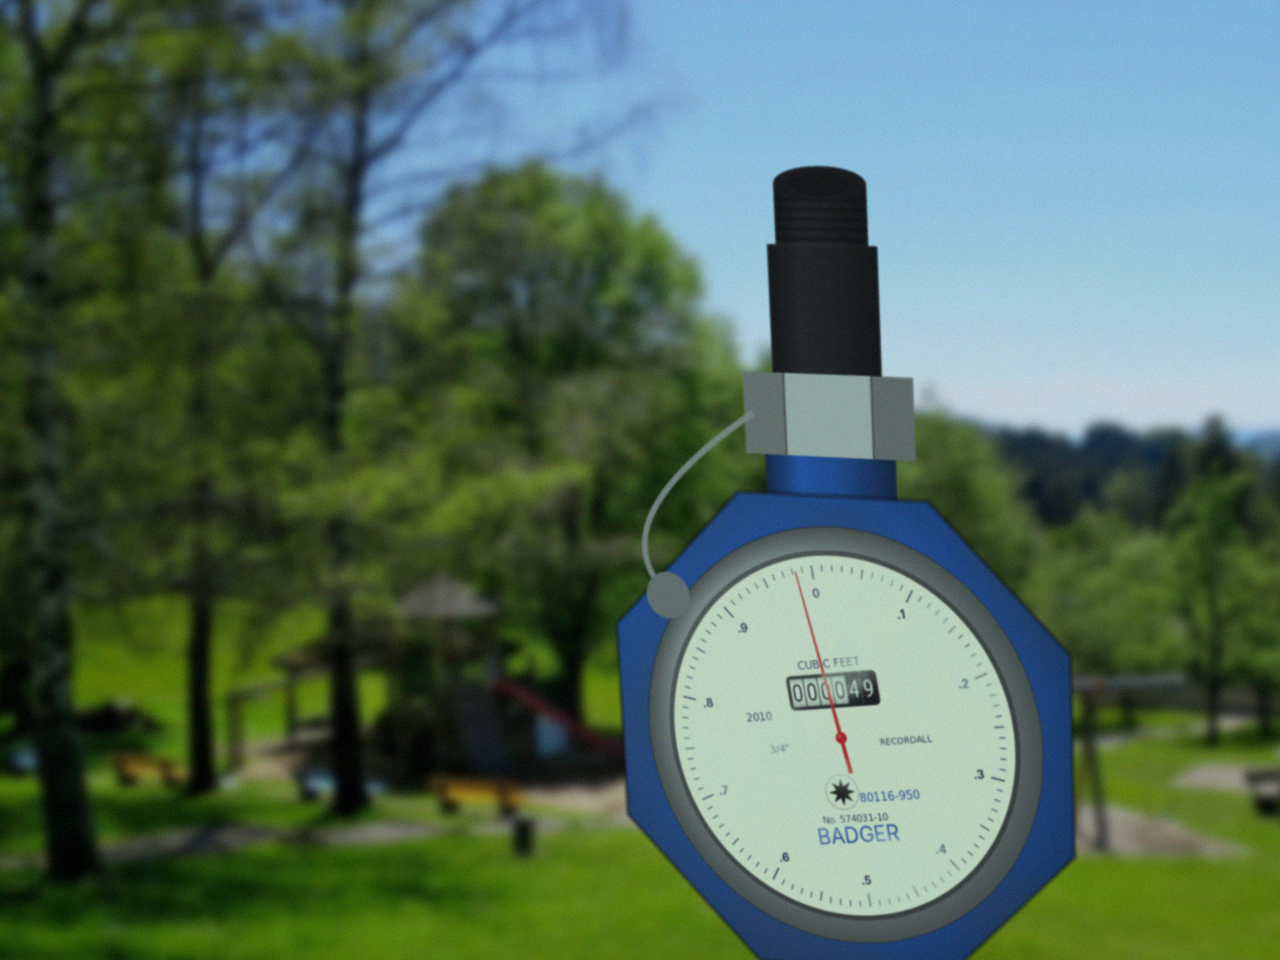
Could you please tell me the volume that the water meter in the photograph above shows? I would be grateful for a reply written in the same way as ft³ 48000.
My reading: ft³ 48.98
